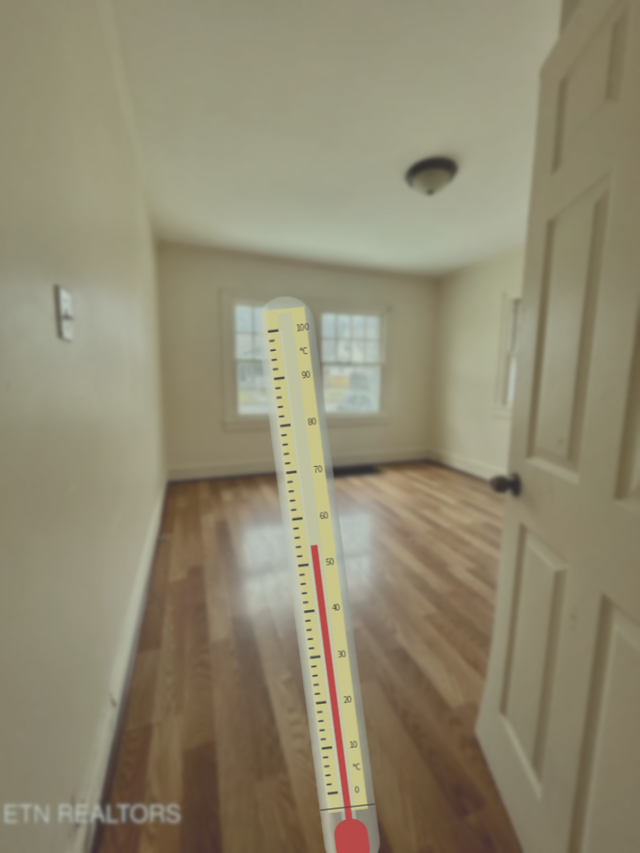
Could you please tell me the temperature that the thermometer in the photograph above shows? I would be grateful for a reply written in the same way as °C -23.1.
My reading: °C 54
